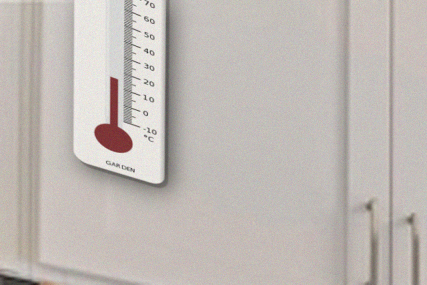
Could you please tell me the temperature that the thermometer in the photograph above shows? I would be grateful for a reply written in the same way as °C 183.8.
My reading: °C 15
